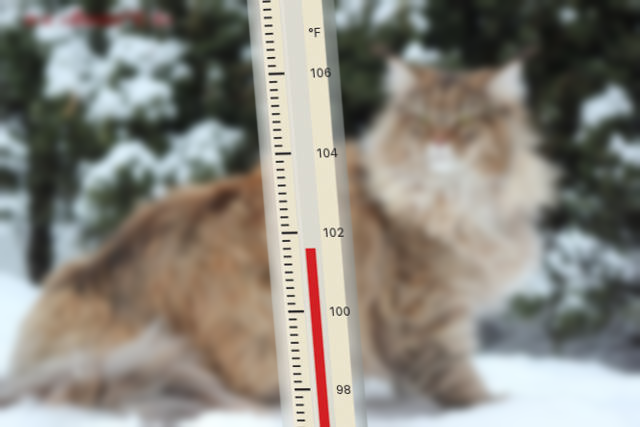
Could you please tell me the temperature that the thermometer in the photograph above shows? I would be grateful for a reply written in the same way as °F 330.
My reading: °F 101.6
